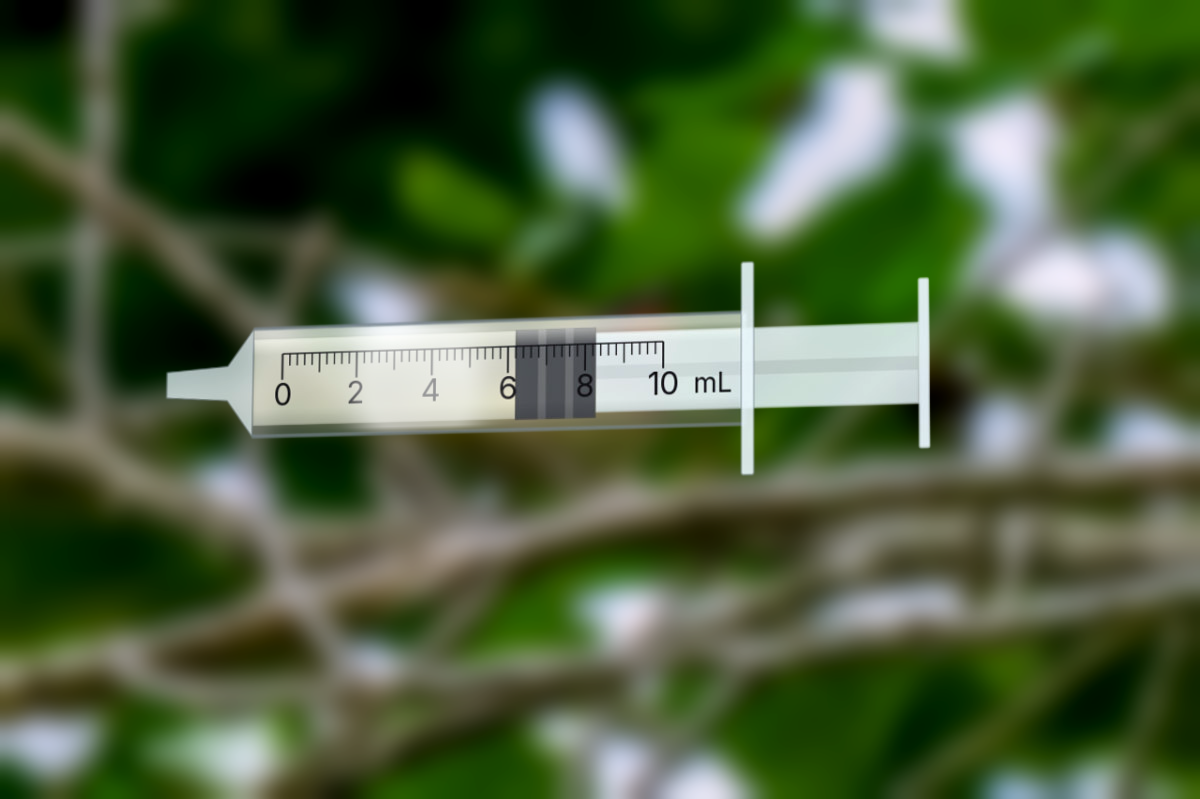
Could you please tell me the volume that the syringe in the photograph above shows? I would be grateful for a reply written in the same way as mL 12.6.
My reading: mL 6.2
